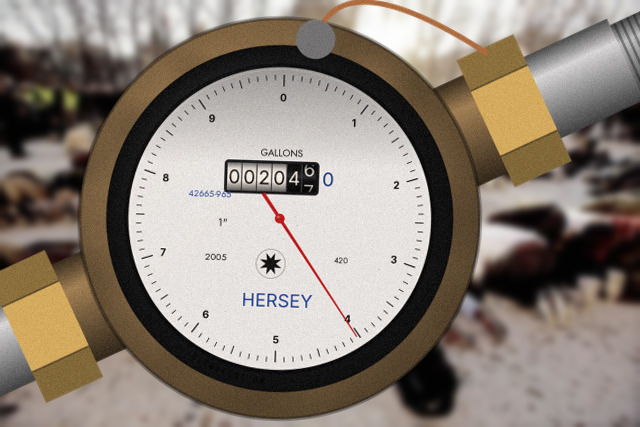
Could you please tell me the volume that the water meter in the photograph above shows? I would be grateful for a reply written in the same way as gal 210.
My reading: gal 20464.0
